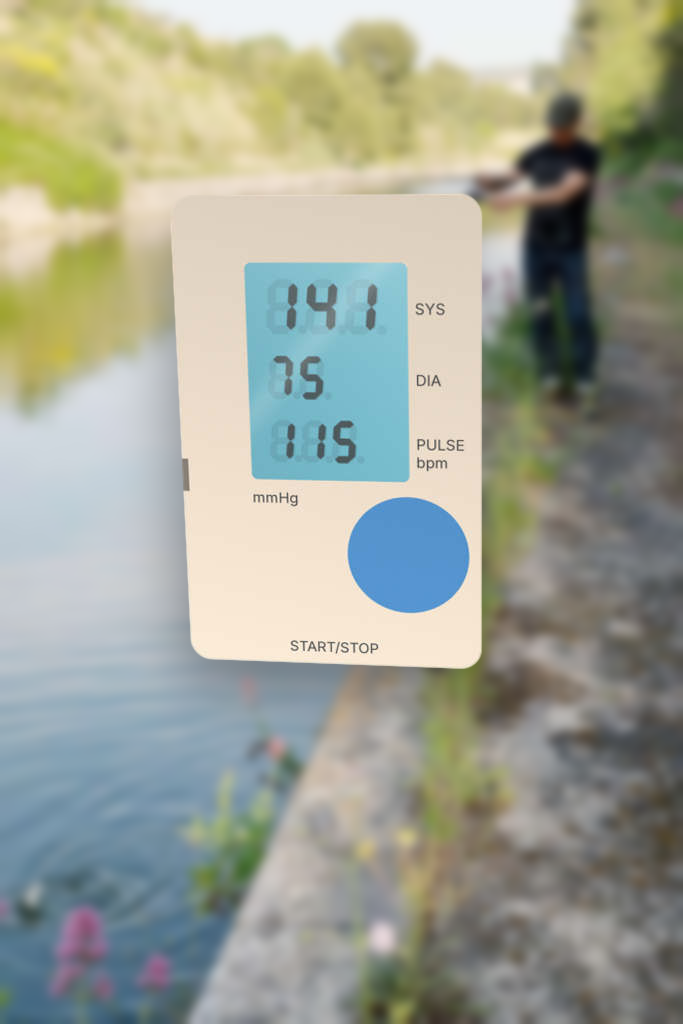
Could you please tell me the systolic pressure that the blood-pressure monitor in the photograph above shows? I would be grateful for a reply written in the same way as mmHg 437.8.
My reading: mmHg 141
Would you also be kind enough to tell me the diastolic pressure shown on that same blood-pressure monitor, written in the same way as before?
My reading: mmHg 75
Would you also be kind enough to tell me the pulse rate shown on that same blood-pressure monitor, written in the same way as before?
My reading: bpm 115
